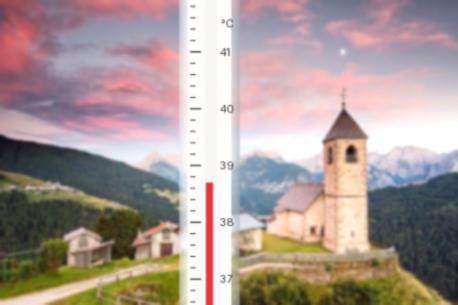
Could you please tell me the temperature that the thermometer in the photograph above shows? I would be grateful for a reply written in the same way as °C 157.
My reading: °C 38.7
